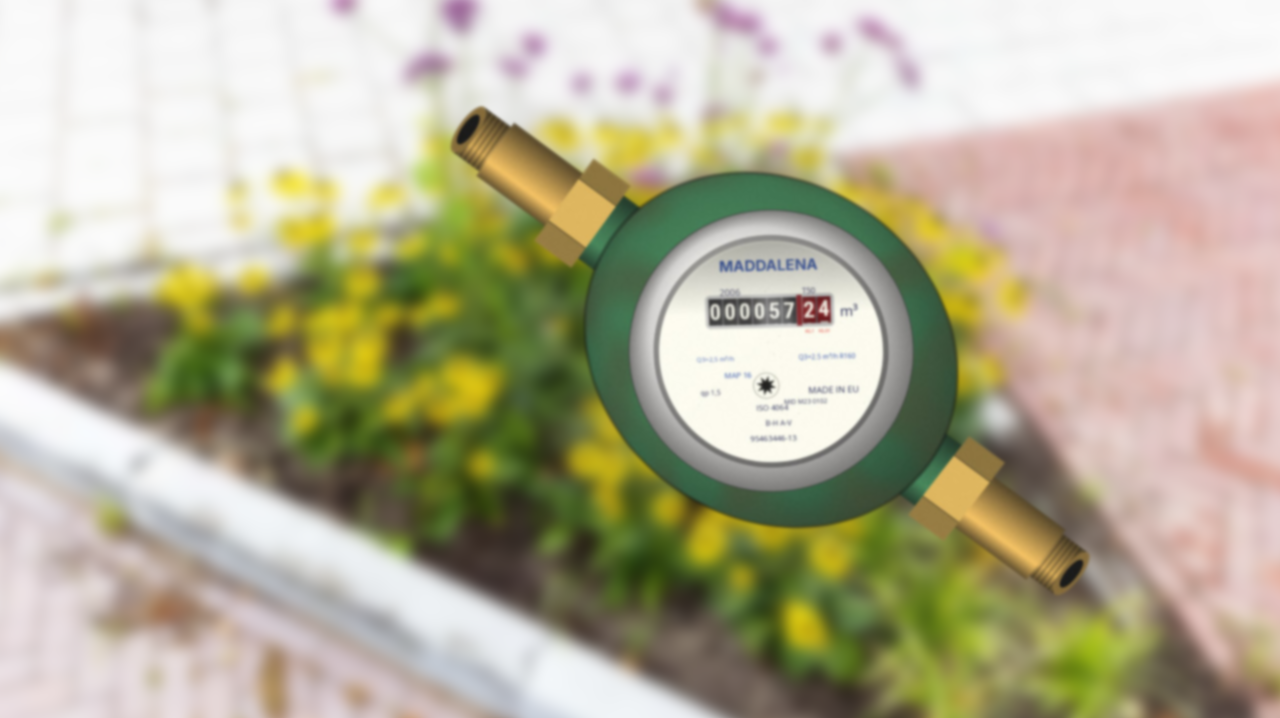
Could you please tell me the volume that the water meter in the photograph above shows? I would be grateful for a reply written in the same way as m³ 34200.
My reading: m³ 57.24
